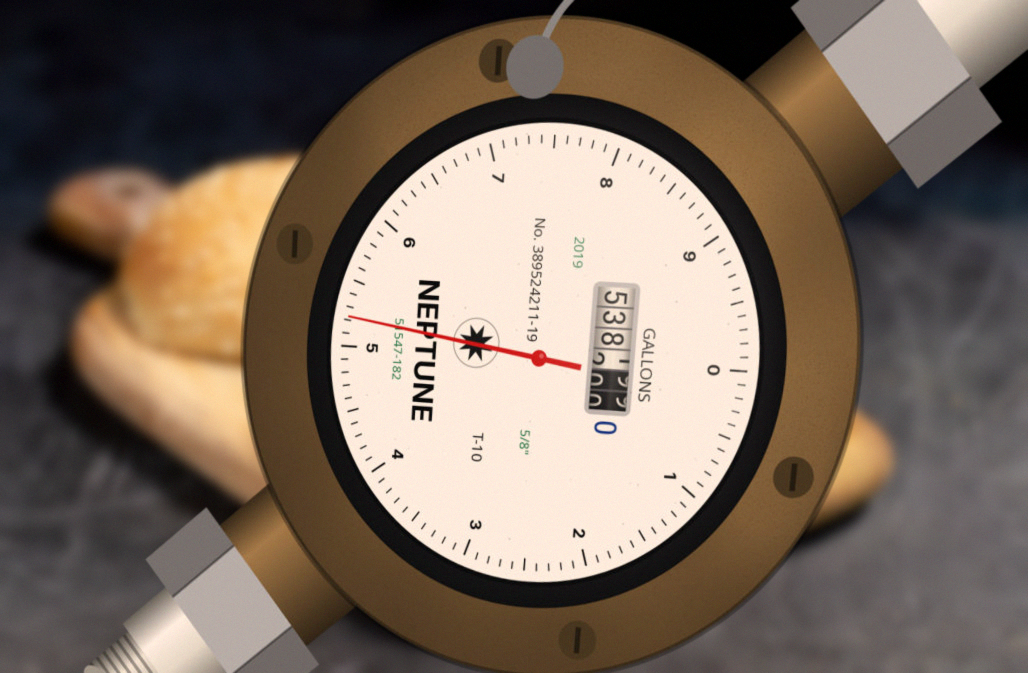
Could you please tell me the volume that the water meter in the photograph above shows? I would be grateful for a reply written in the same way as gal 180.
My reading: gal 5381995.2
